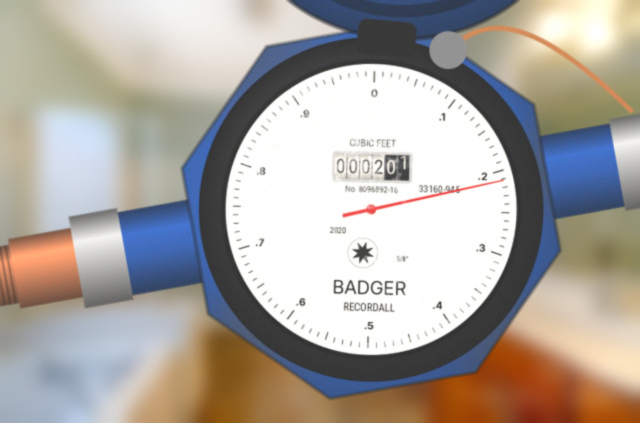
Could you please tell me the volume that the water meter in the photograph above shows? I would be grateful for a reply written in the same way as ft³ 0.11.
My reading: ft³ 201.21
